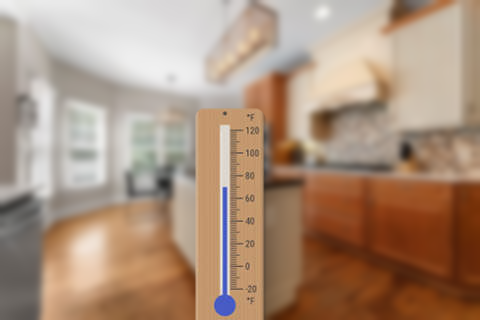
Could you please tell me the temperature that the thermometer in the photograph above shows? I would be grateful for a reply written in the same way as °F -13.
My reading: °F 70
